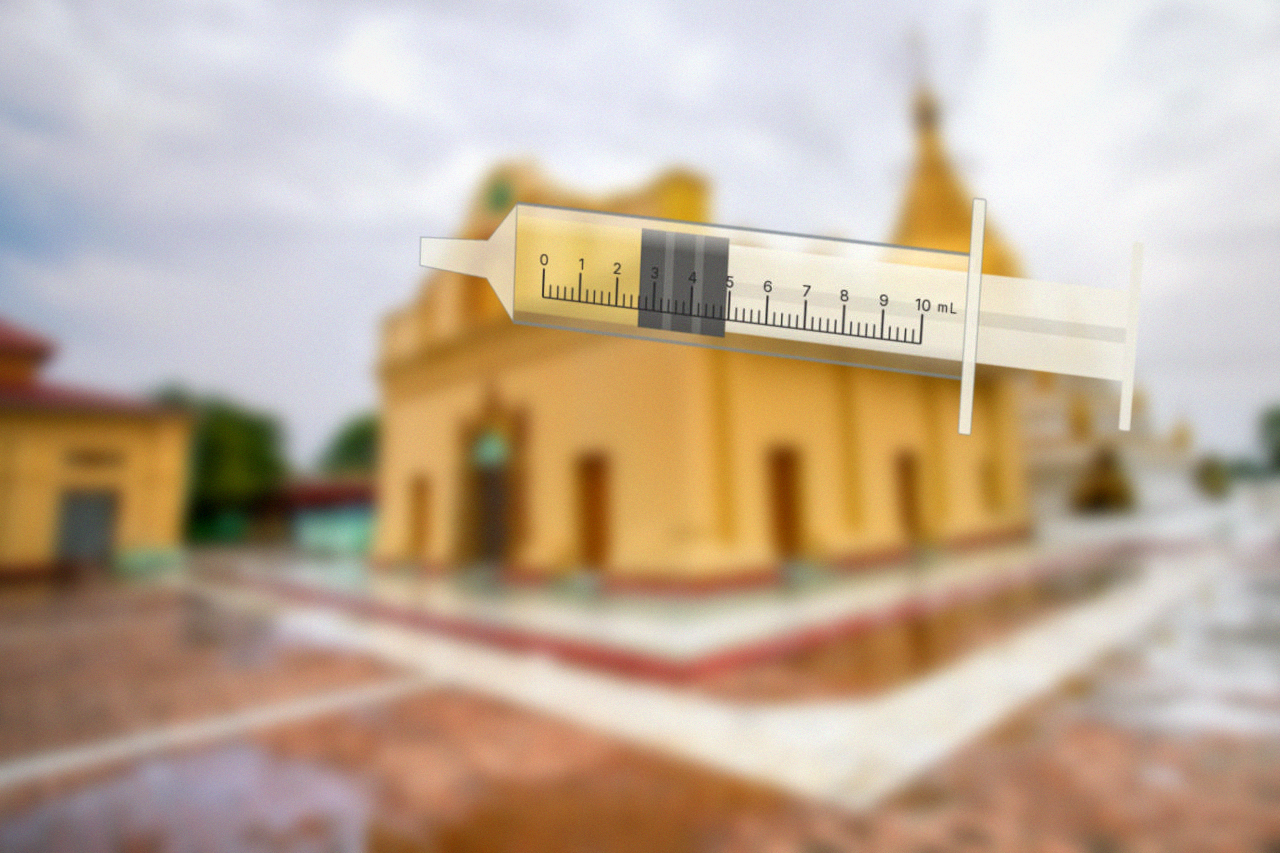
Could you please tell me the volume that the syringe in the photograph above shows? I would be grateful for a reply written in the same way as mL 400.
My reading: mL 2.6
